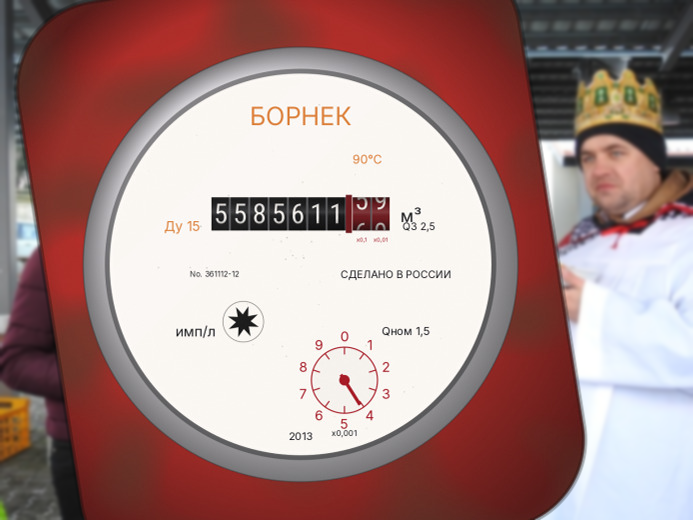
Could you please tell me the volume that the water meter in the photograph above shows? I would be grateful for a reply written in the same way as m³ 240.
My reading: m³ 5585611.594
